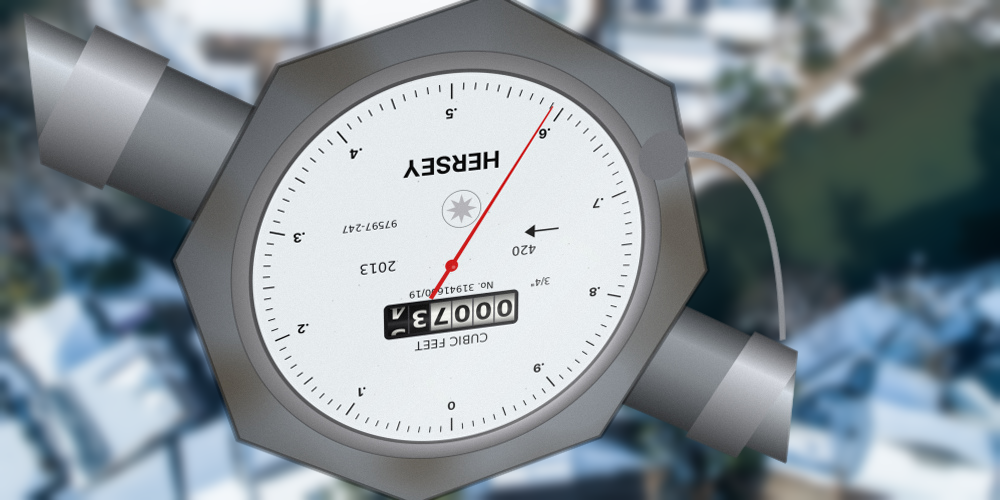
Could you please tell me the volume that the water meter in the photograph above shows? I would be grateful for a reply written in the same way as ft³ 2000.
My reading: ft³ 733.59
